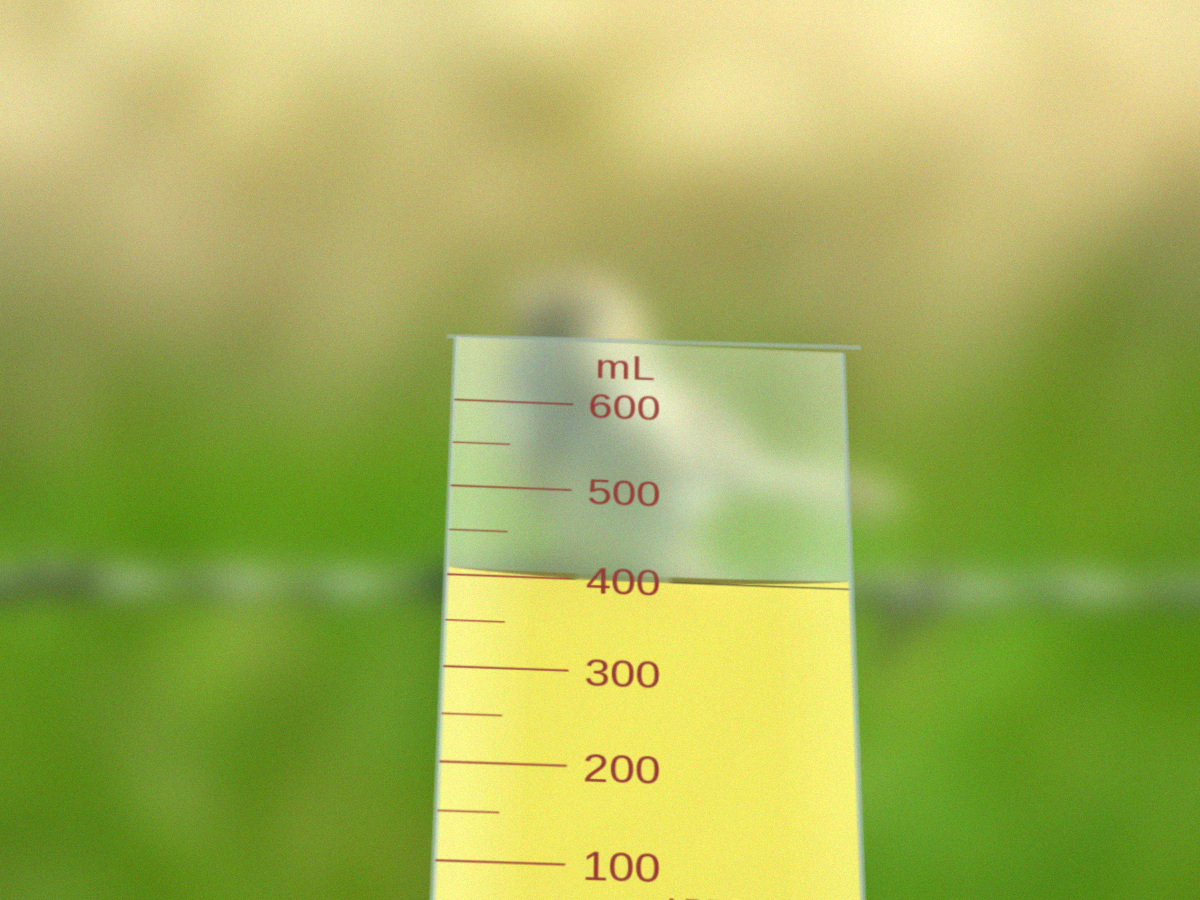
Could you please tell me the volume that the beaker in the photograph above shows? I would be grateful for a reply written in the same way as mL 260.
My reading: mL 400
